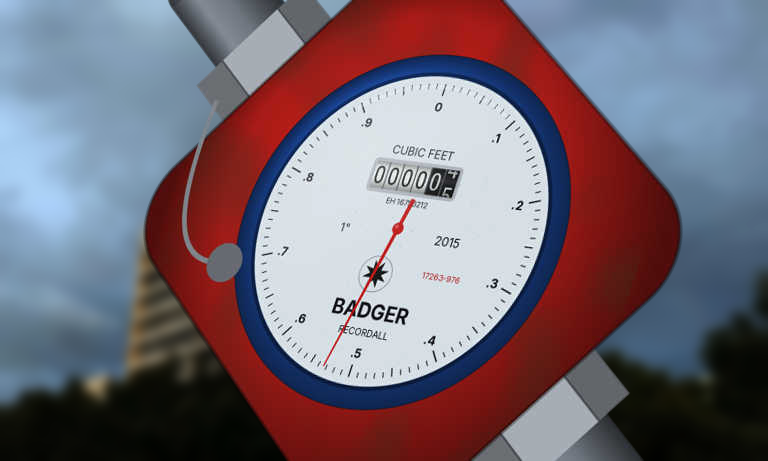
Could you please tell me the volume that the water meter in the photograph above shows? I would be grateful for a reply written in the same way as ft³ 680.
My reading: ft³ 4.53
